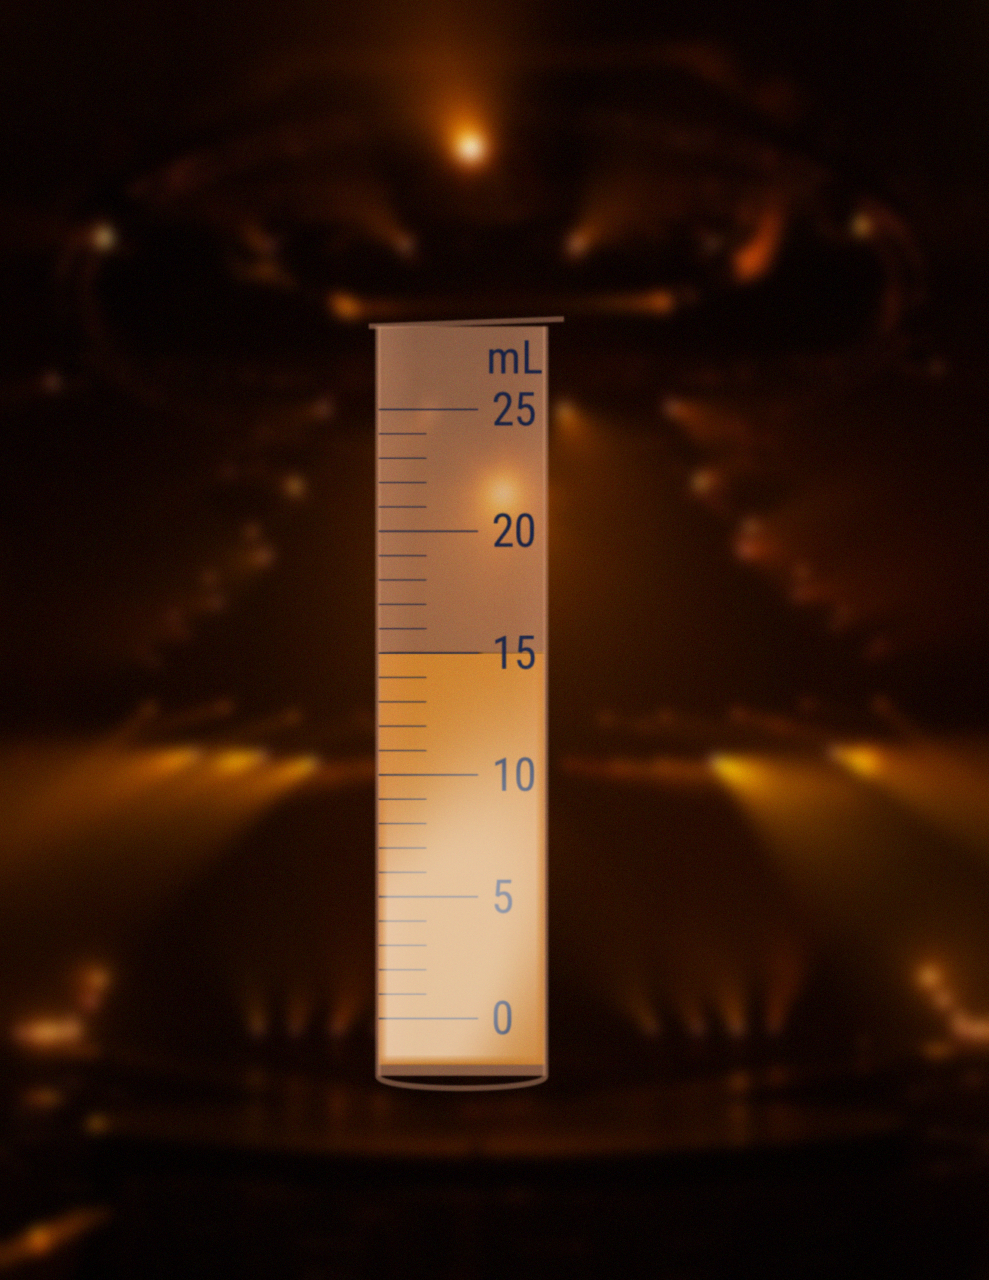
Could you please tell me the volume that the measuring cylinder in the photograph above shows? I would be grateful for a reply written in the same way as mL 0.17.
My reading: mL 15
